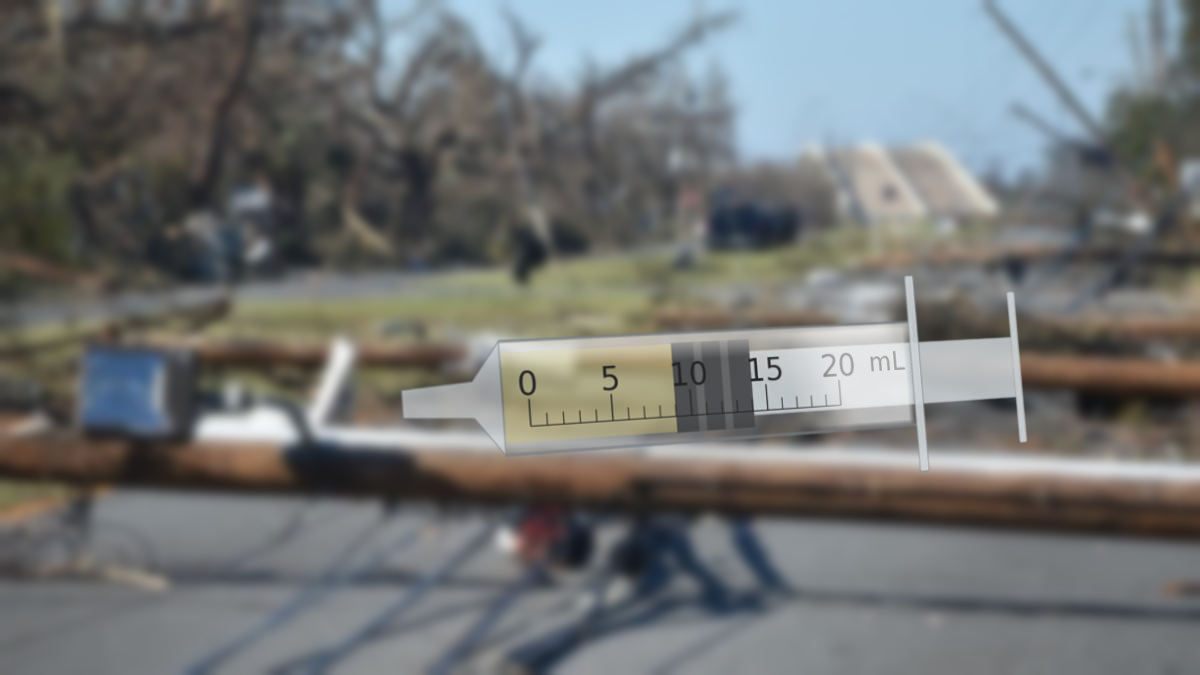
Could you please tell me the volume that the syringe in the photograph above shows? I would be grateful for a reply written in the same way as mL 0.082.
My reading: mL 9
